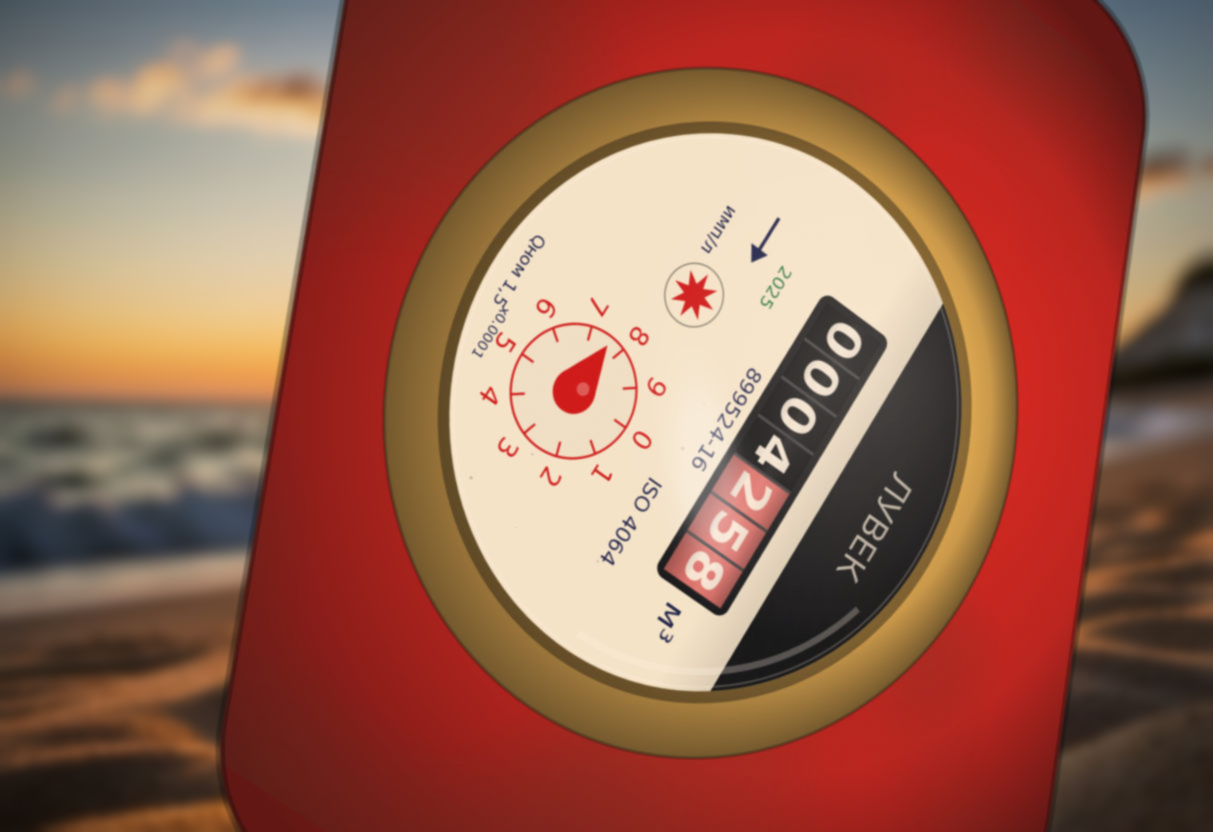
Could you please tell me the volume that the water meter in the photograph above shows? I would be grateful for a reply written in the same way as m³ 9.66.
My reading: m³ 4.2587
